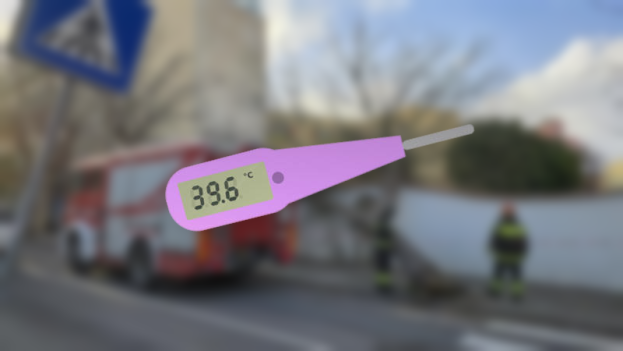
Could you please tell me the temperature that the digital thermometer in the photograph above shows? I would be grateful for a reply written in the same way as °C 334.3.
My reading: °C 39.6
